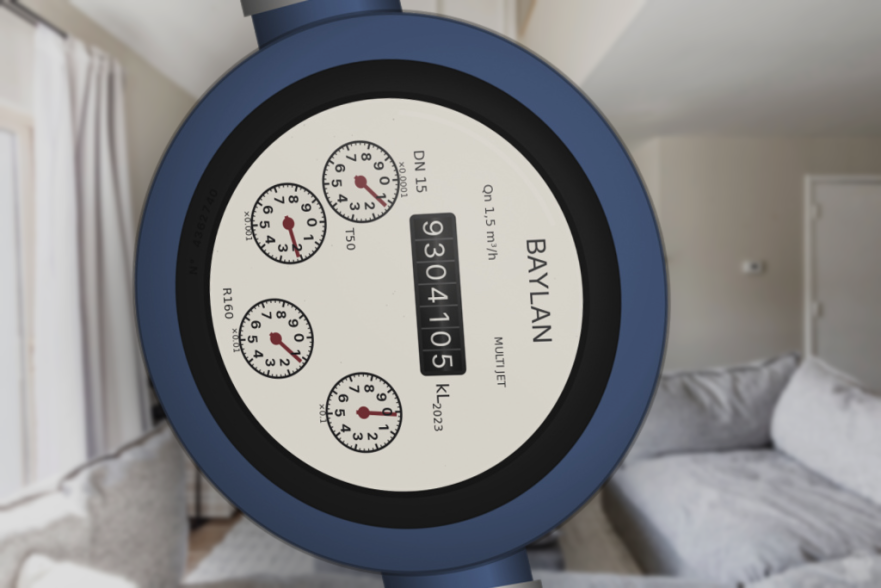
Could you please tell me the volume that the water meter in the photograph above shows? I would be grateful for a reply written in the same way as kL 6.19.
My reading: kL 9304105.0121
